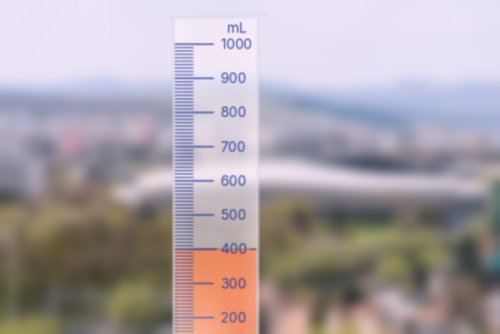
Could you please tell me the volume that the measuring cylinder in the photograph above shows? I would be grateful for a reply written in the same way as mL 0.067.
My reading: mL 400
